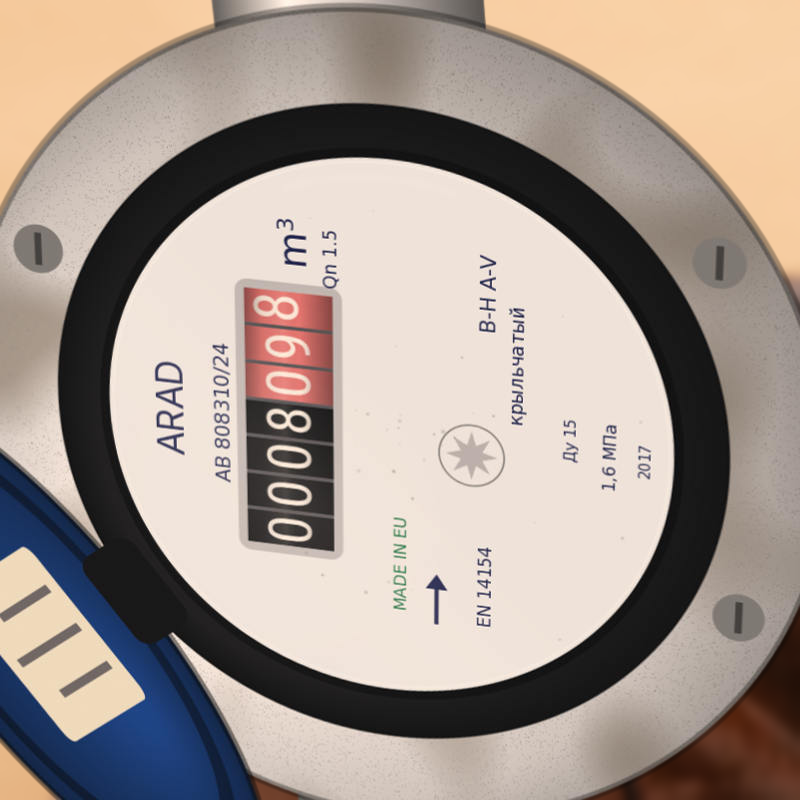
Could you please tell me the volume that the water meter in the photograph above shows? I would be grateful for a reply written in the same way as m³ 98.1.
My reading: m³ 8.098
